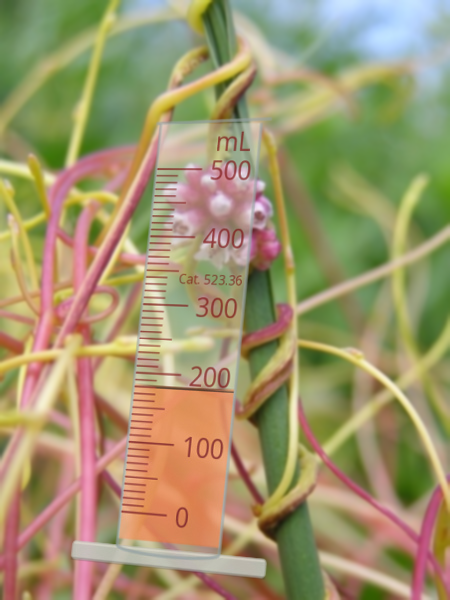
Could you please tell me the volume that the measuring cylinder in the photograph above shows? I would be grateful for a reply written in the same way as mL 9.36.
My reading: mL 180
